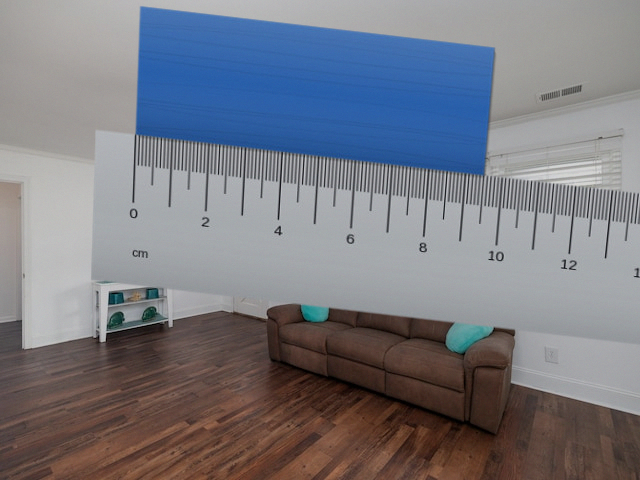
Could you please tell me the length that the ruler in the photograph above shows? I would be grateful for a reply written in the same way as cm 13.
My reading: cm 9.5
